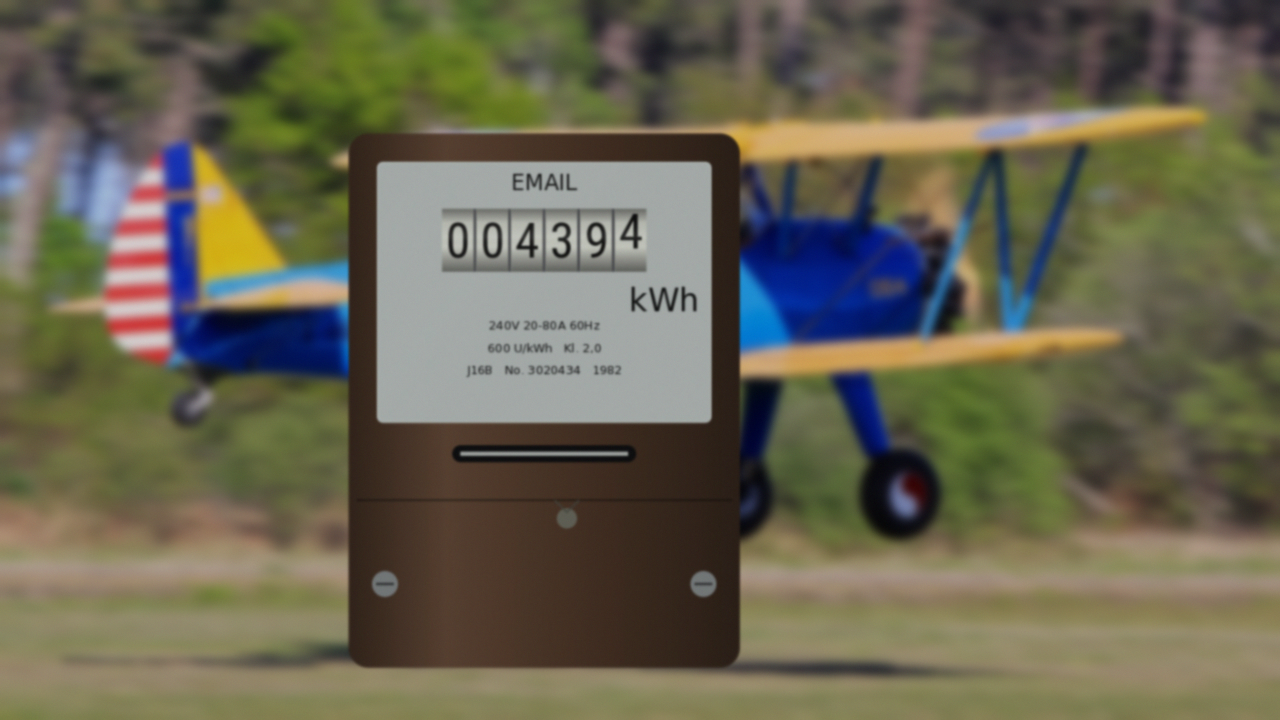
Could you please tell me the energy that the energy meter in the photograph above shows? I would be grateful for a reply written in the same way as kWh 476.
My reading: kWh 4394
